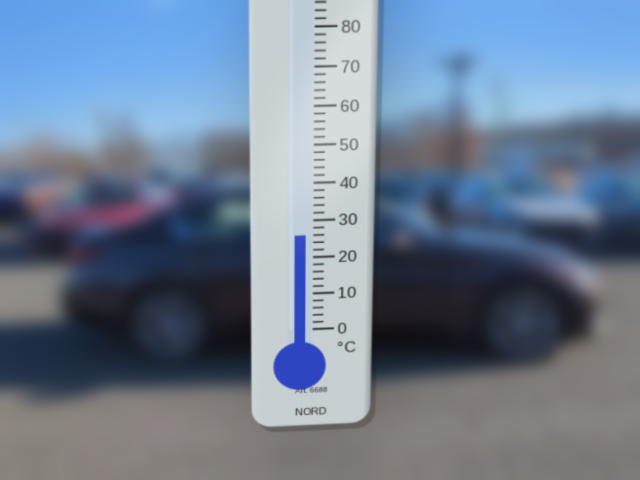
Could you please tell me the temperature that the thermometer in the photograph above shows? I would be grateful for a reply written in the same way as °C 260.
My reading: °C 26
